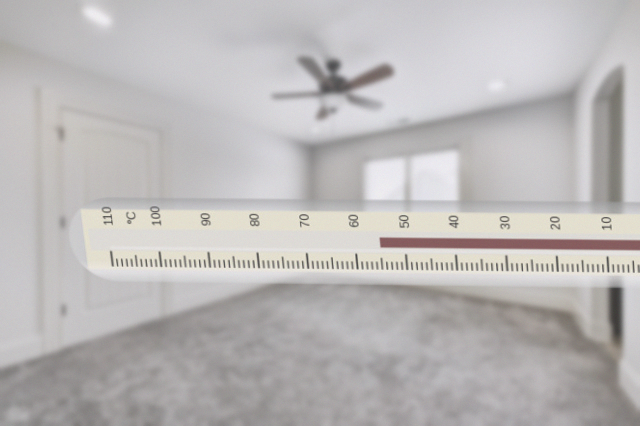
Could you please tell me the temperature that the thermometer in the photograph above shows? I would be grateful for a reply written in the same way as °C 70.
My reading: °C 55
